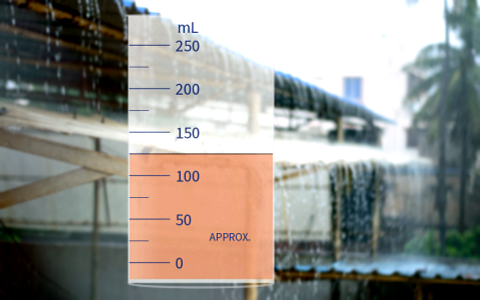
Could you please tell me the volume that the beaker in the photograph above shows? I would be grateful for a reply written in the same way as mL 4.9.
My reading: mL 125
